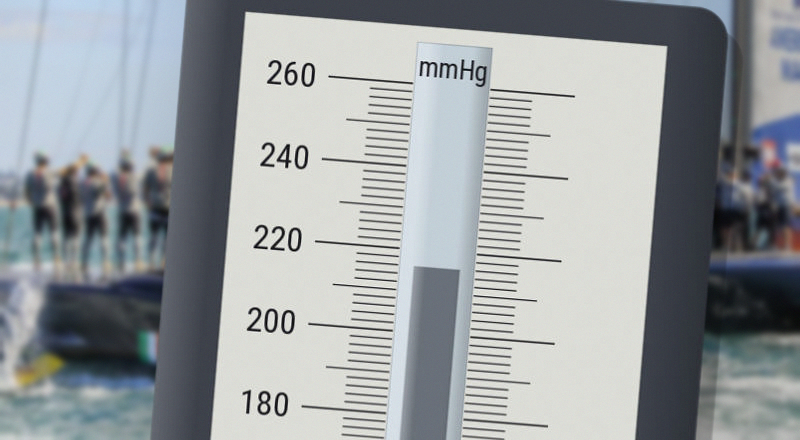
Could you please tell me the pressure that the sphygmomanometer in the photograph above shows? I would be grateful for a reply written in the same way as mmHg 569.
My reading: mmHg 216
